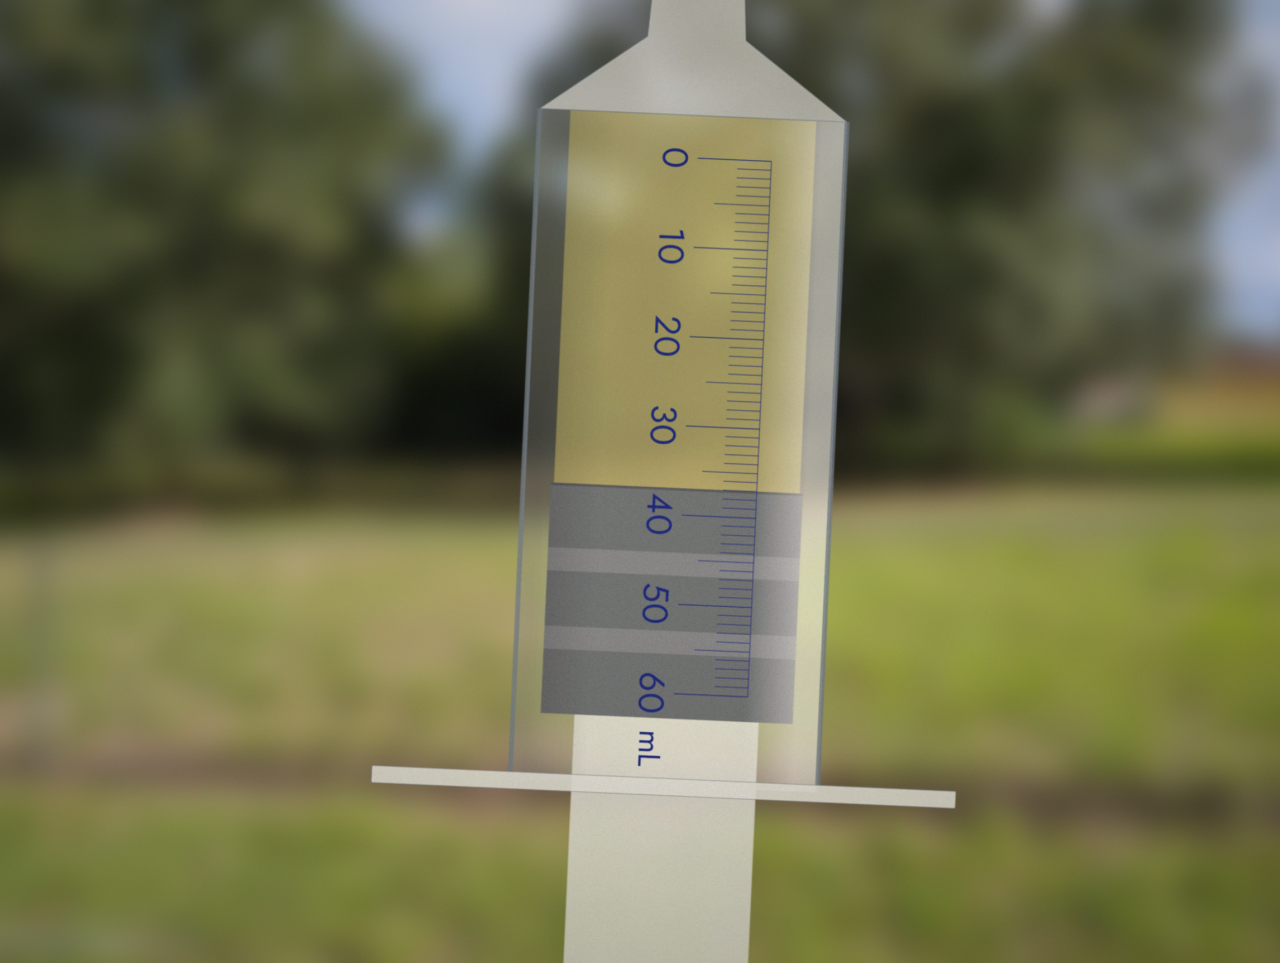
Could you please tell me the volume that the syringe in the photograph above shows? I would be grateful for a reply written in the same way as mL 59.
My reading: mL 37
